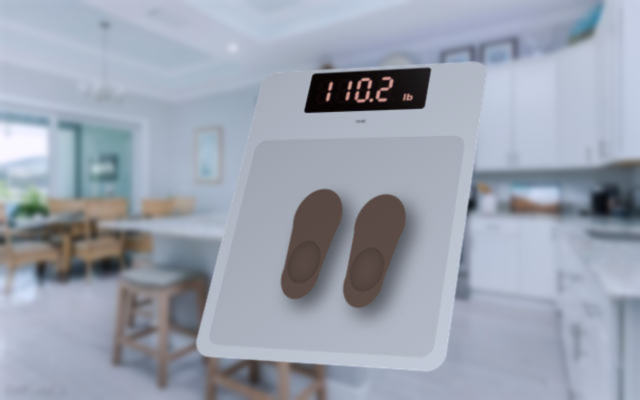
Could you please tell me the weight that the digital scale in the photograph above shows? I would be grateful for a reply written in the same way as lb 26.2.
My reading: lb 110.2
